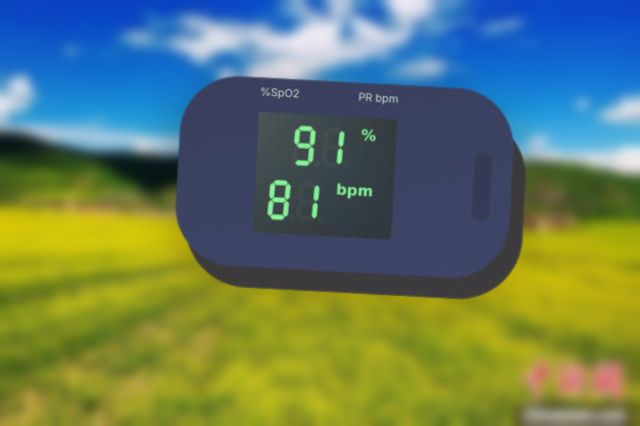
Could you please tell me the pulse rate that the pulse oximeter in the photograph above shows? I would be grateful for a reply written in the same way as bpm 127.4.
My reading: bpm 81
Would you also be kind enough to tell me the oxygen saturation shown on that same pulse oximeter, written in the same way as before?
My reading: % 91
